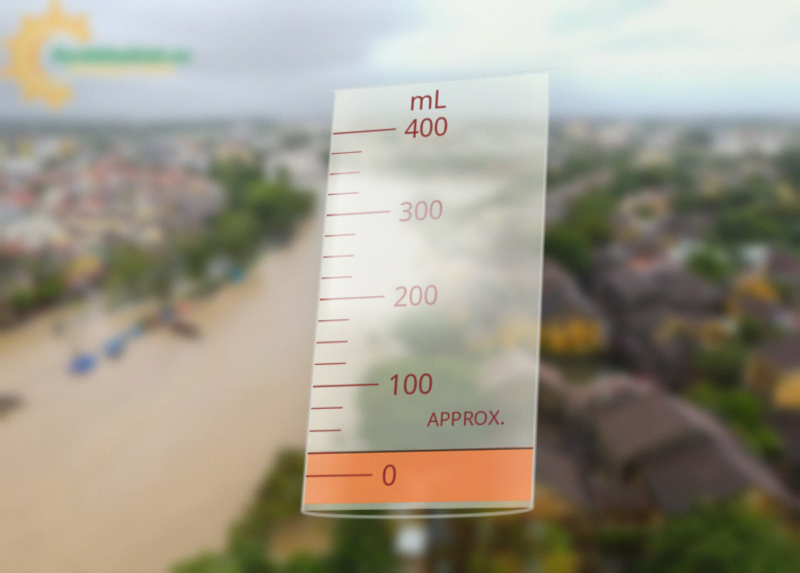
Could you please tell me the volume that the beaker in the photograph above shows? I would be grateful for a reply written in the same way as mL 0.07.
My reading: mL 25
